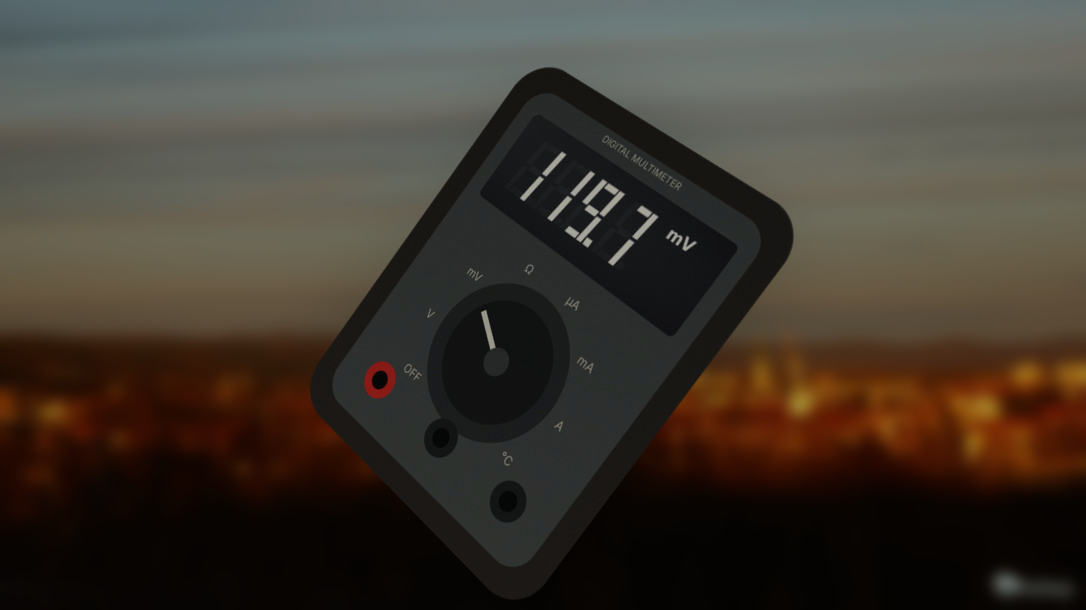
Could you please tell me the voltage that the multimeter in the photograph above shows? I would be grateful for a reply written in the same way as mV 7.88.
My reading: mV 119.7
